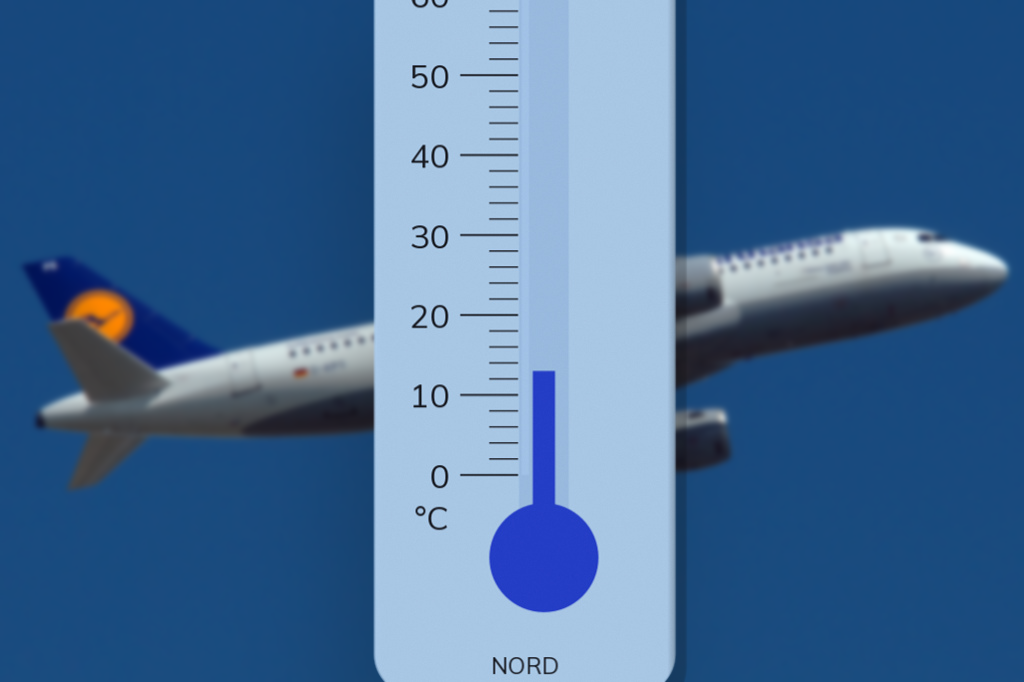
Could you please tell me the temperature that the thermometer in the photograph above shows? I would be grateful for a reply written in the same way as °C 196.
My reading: °C 13
